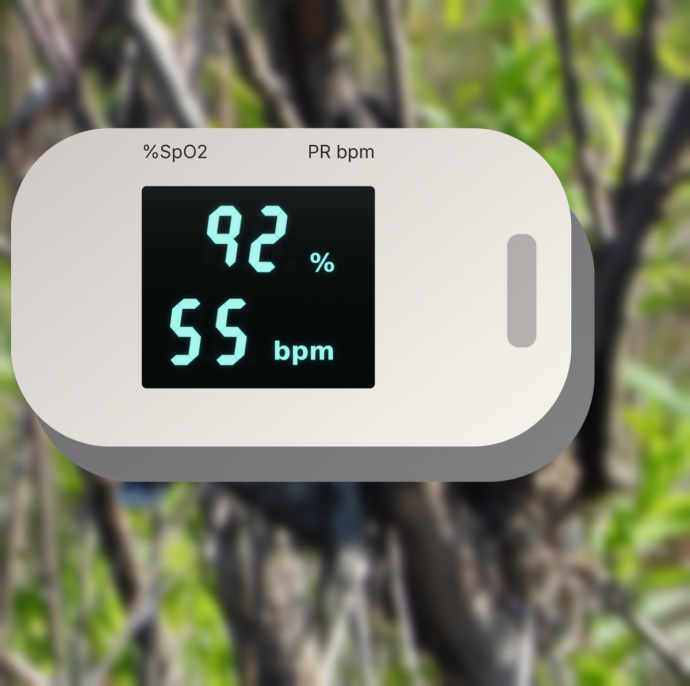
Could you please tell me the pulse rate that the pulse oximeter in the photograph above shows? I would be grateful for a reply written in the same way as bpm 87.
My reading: bpm 55
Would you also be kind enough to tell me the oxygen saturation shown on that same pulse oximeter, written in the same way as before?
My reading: % 92
